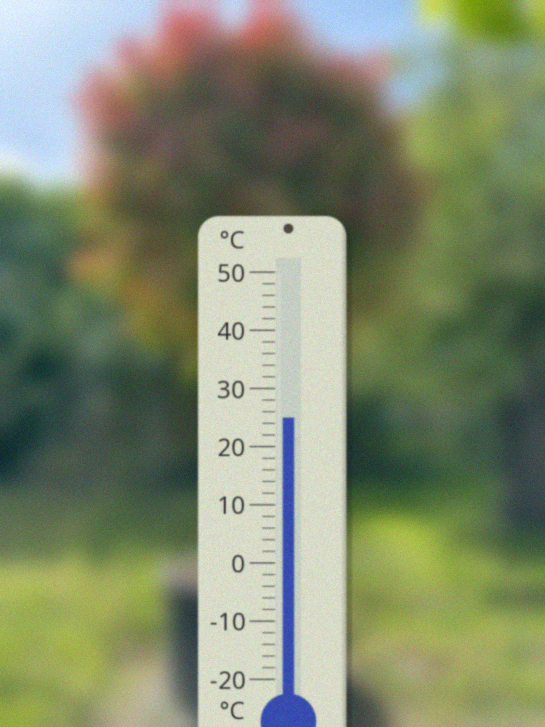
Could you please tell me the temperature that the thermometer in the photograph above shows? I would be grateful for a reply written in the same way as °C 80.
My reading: °C 25
